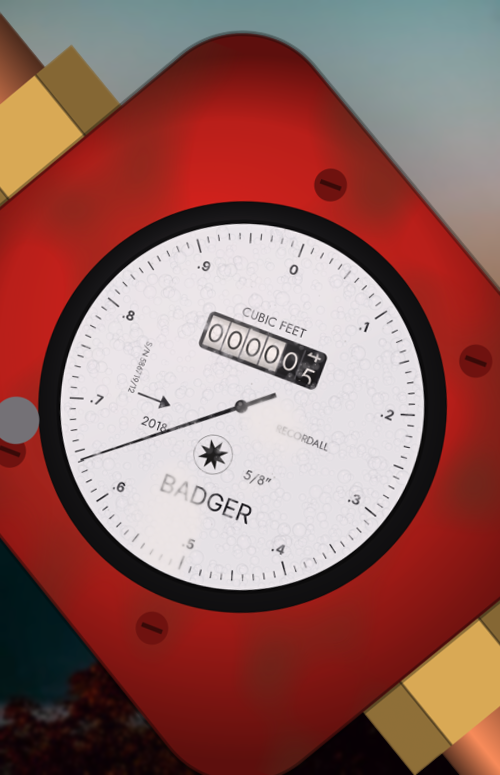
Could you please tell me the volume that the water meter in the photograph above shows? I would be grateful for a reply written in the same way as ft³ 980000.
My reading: ft³ 4.64
